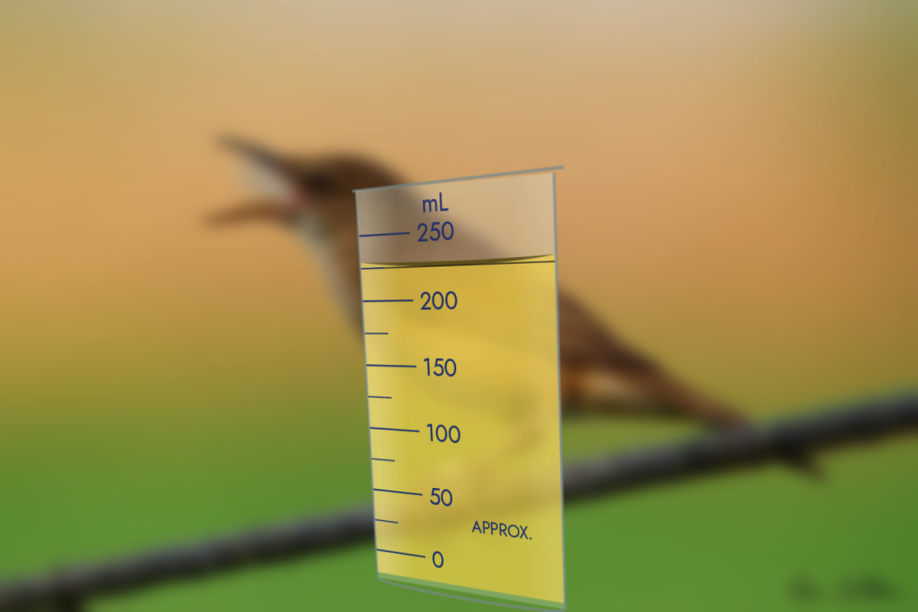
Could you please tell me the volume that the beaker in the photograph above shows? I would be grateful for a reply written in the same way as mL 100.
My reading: mL 225
